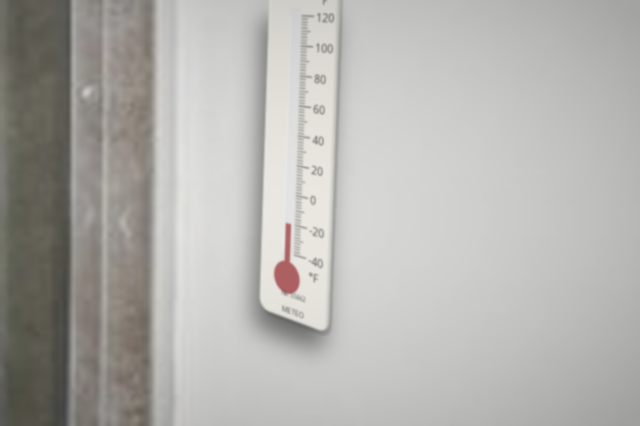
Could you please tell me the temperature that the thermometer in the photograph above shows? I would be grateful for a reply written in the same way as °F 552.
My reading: °F -20
